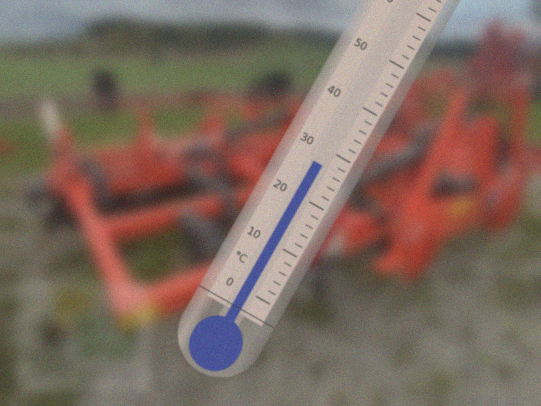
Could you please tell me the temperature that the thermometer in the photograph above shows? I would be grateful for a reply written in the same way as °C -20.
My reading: °C 27
